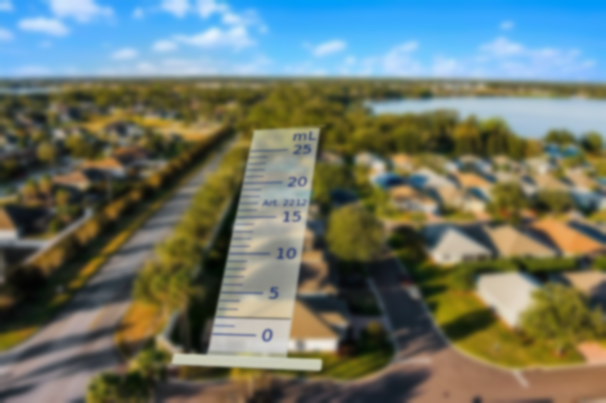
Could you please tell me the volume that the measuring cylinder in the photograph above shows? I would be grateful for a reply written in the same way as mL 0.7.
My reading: mL 2
